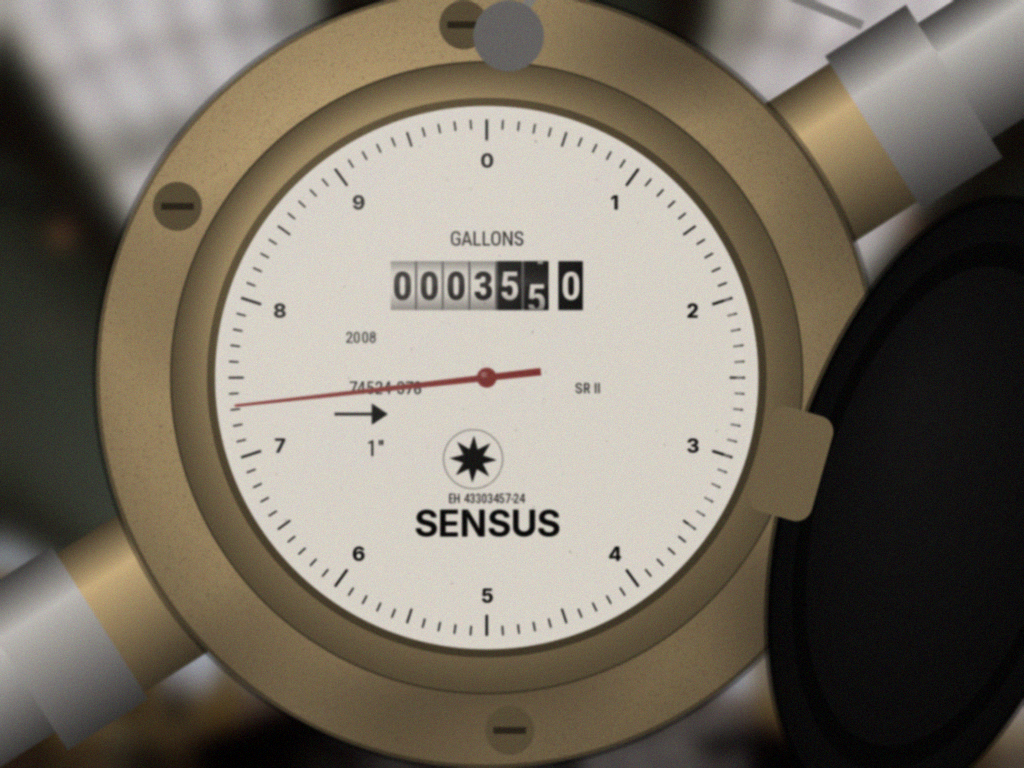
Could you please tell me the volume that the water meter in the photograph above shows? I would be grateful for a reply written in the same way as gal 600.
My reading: gal 3547.3
